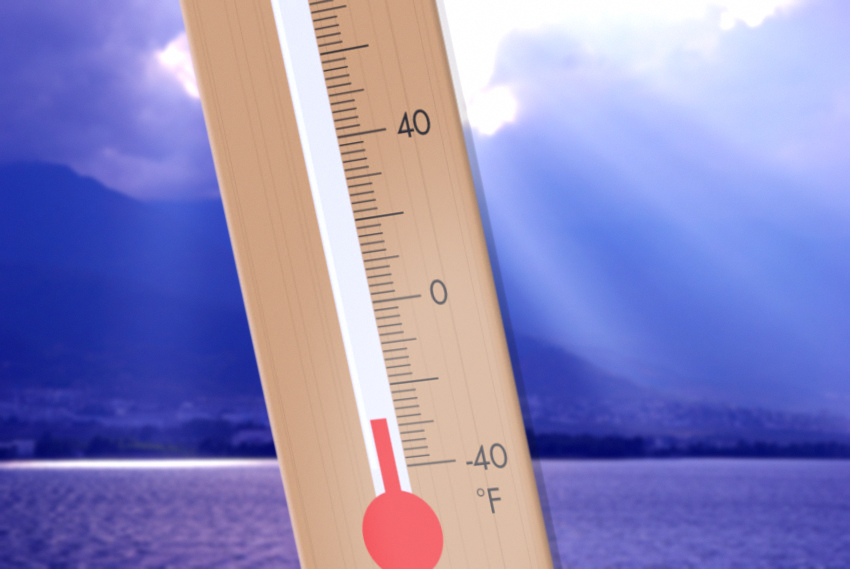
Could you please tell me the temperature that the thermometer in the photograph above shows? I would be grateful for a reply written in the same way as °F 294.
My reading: °F -28
